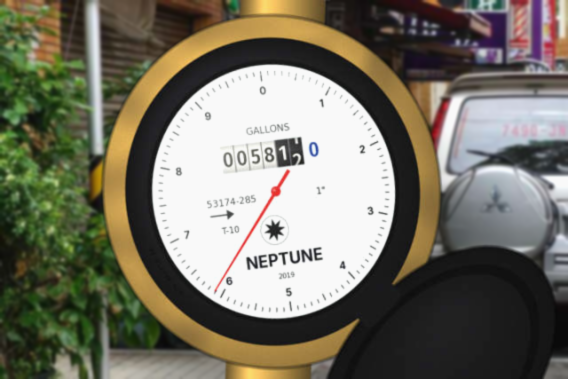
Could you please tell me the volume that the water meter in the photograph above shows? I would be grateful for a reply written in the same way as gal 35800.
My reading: gal 58116.1
